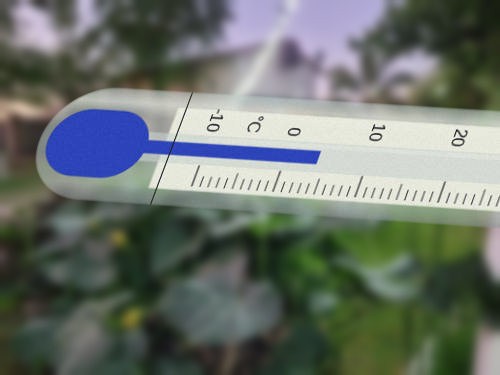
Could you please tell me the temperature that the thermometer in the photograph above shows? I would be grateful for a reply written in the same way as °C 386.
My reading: °C 4
